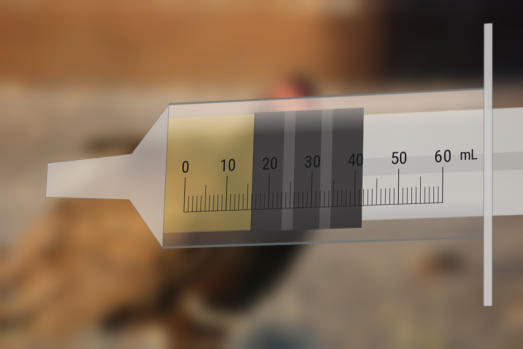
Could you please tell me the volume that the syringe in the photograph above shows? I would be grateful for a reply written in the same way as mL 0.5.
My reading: mL 16
